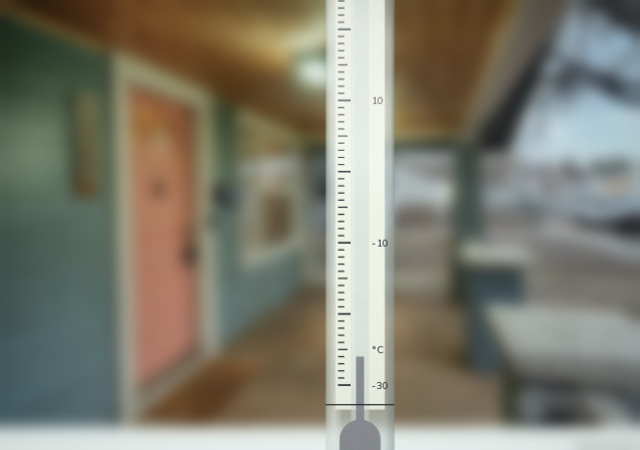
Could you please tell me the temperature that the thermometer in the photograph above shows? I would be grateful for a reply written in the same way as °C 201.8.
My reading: °C -26
